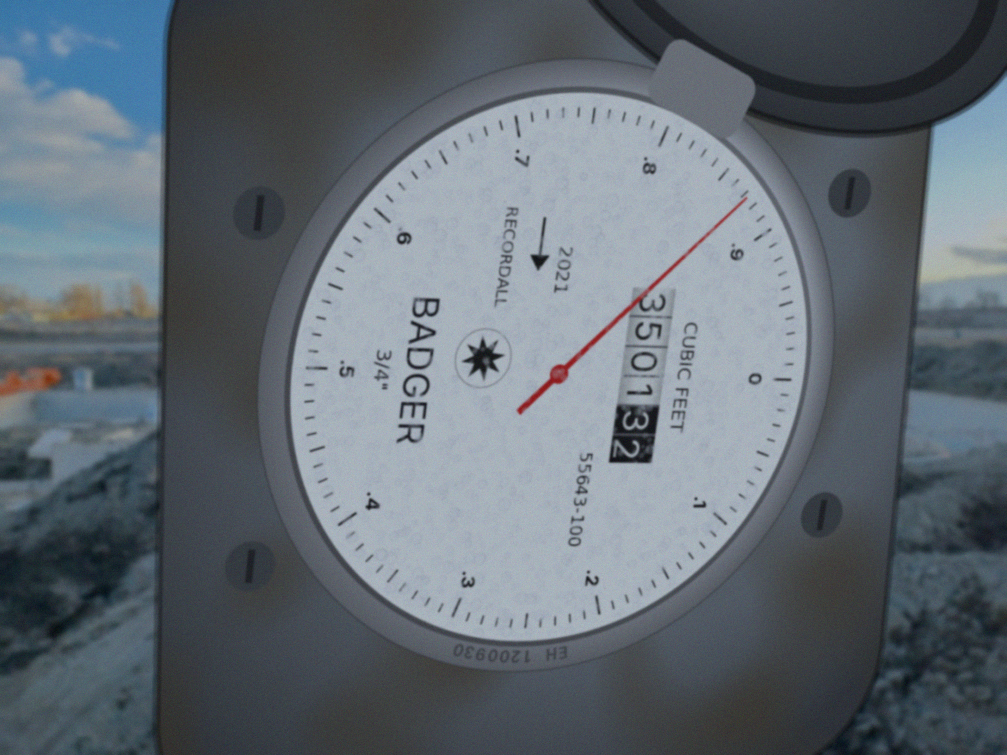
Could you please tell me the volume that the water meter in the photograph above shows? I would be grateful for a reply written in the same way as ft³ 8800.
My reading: ft³ 350131.87
